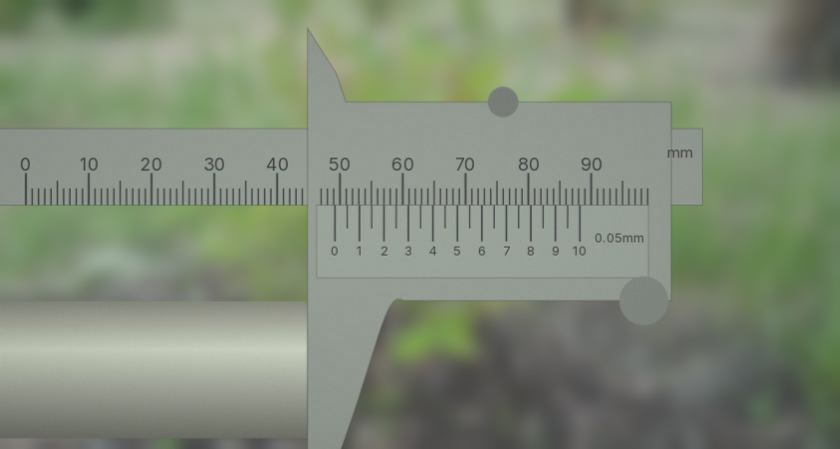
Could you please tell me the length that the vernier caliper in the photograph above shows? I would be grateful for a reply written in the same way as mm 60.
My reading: mm 49.2
